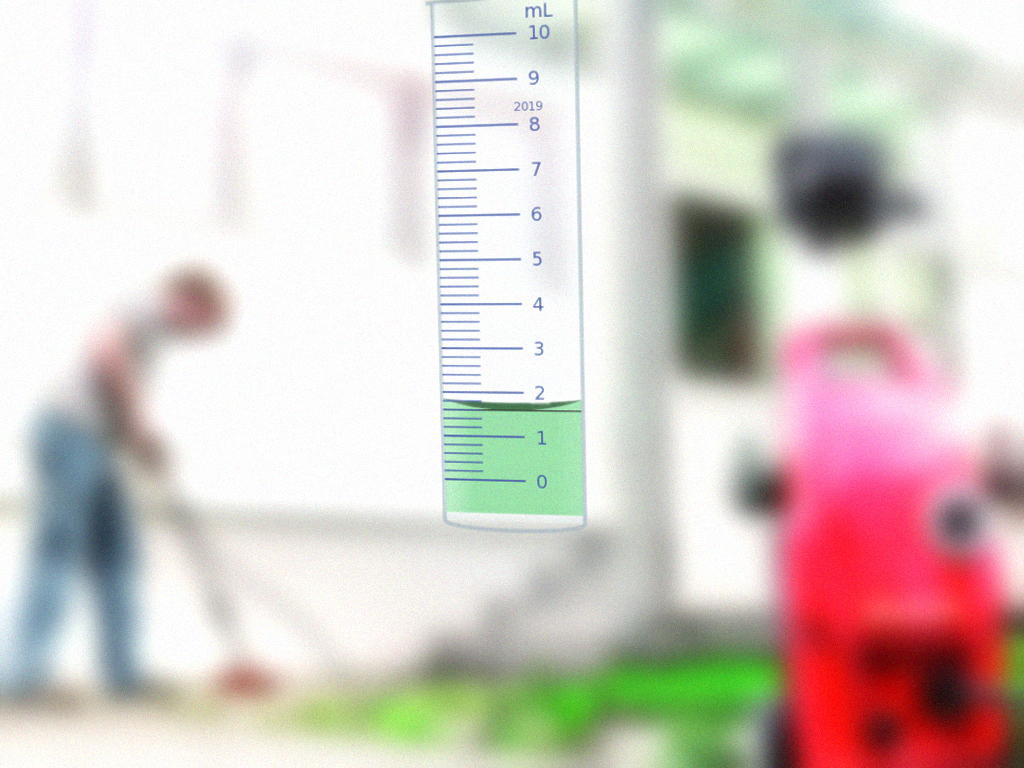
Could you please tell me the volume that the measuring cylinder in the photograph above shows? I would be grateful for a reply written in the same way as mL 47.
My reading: mL 1.6
